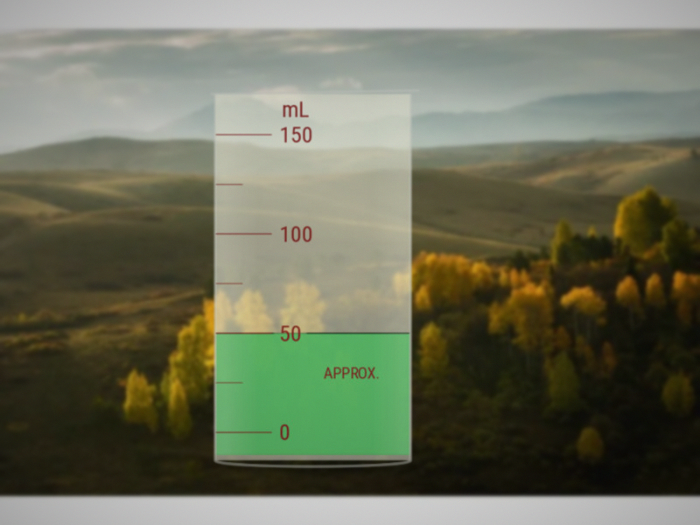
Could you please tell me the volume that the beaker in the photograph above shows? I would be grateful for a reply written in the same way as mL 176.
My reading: mL 50
